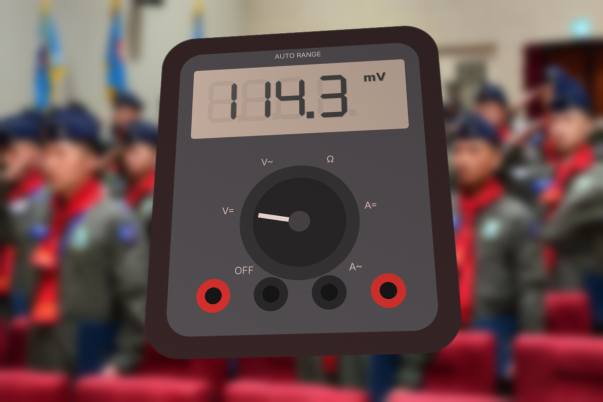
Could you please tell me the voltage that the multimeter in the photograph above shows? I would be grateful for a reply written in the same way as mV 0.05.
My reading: mV 114.3
